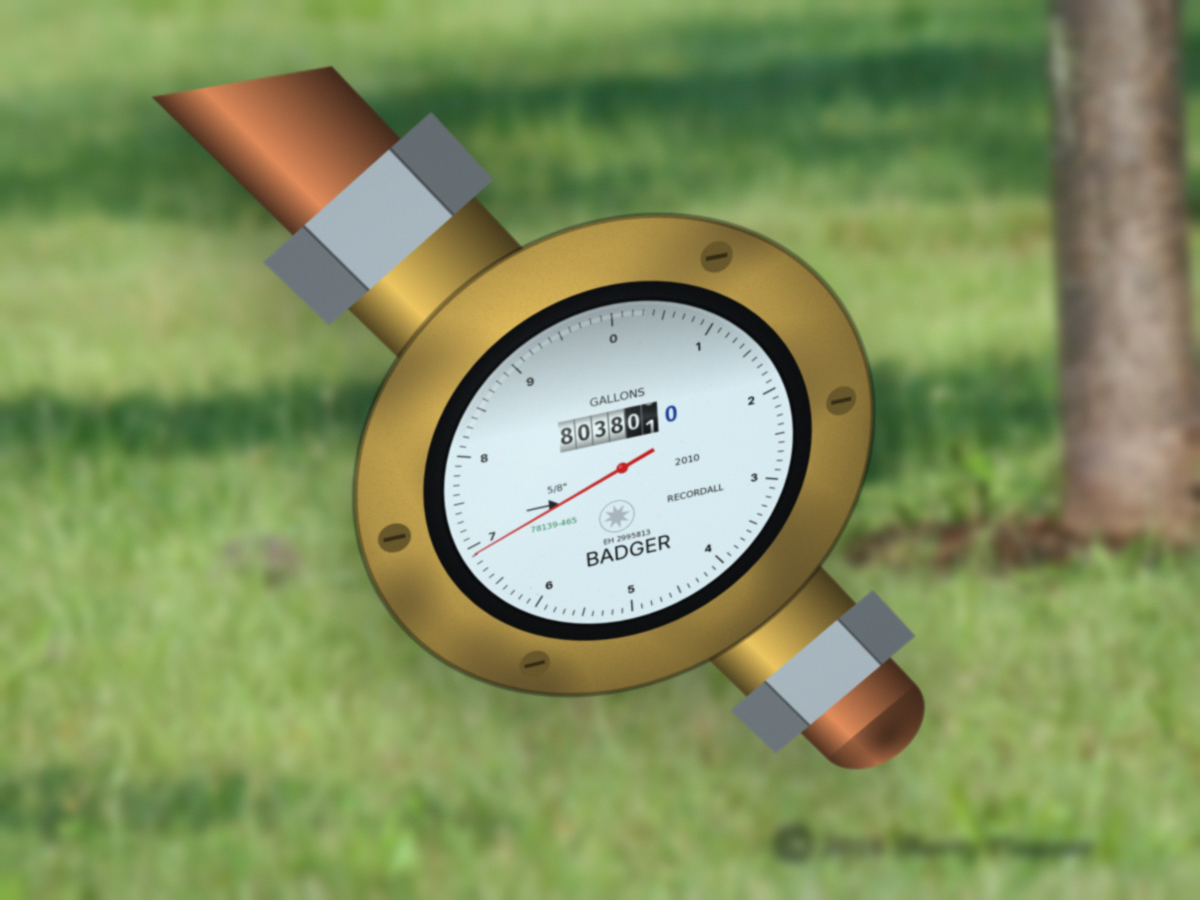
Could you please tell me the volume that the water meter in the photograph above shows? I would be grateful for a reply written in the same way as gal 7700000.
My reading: gal 8038006.9
